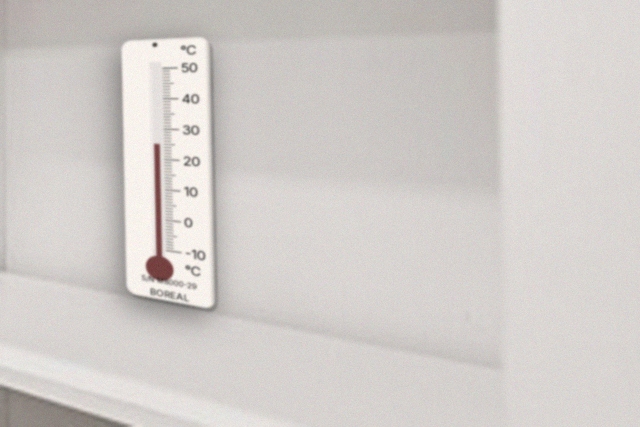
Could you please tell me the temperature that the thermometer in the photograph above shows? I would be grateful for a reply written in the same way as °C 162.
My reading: °C 25
